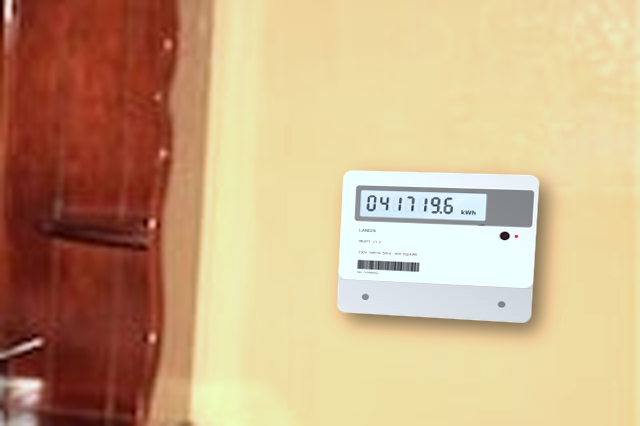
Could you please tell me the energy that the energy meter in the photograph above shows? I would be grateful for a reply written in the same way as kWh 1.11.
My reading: kWh 41719.6
